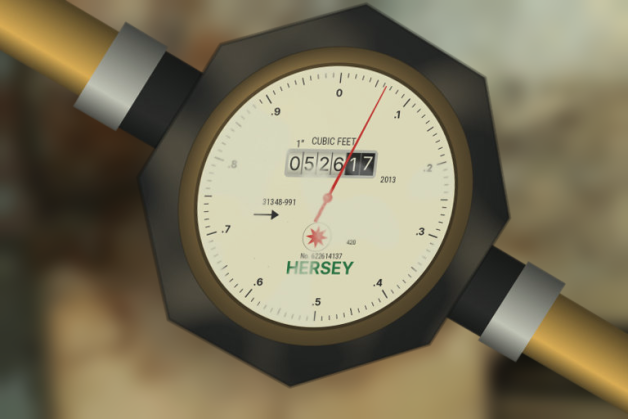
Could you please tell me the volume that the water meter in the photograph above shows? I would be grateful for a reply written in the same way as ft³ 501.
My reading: ft³ 52617.06
